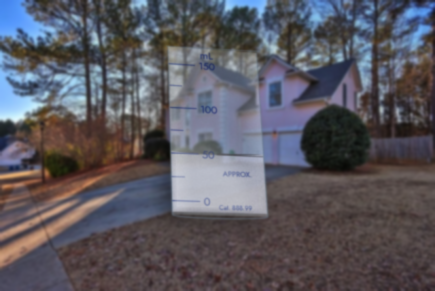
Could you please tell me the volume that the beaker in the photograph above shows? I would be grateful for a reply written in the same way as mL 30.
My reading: mL 50
